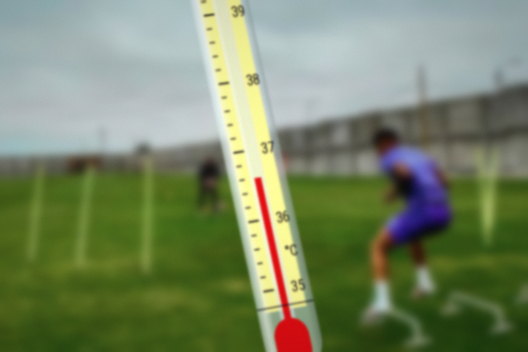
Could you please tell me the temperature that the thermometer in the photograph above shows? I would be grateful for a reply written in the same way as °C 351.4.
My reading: °C 36.6
